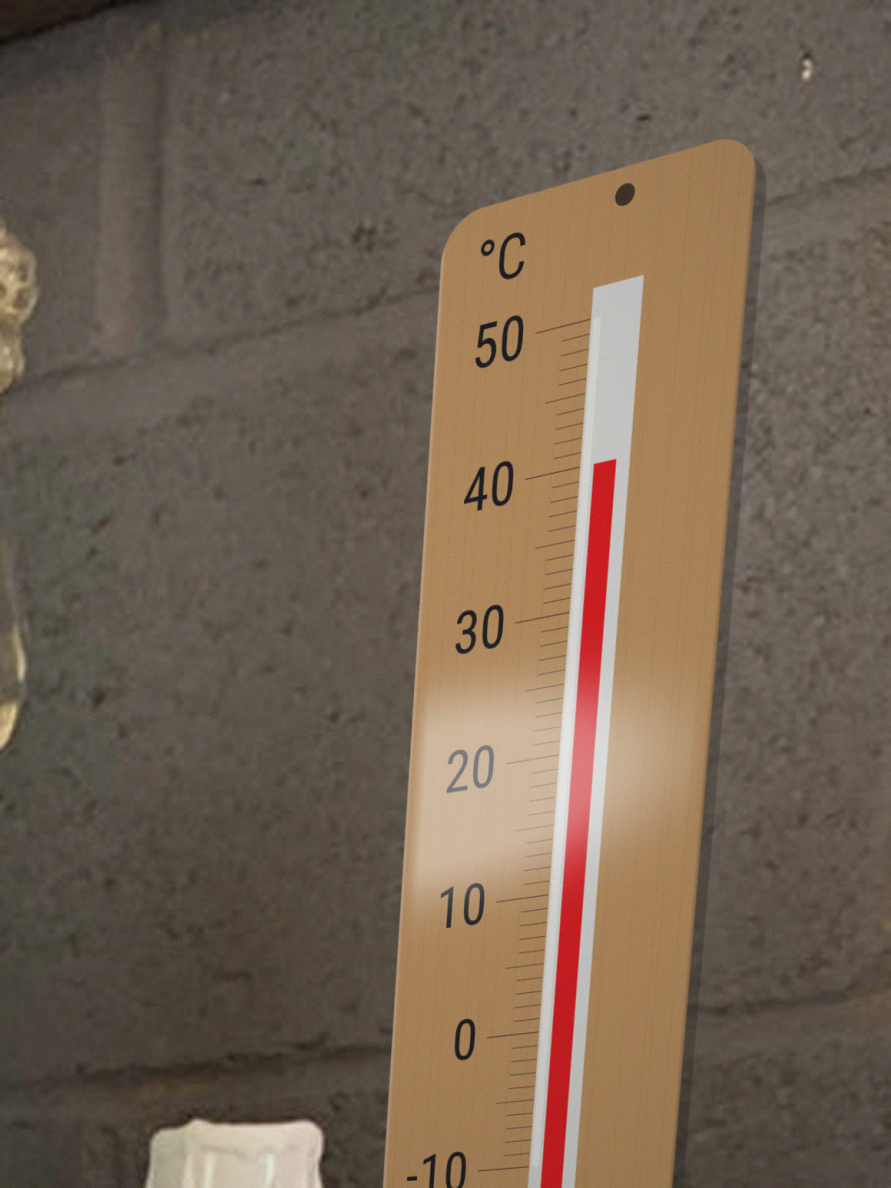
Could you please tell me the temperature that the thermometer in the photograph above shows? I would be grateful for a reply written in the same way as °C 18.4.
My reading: °C 40
